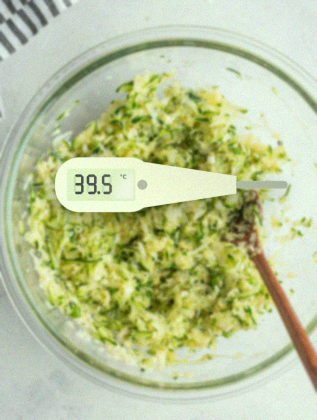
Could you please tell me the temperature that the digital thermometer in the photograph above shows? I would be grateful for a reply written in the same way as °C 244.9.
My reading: °C 39.5
